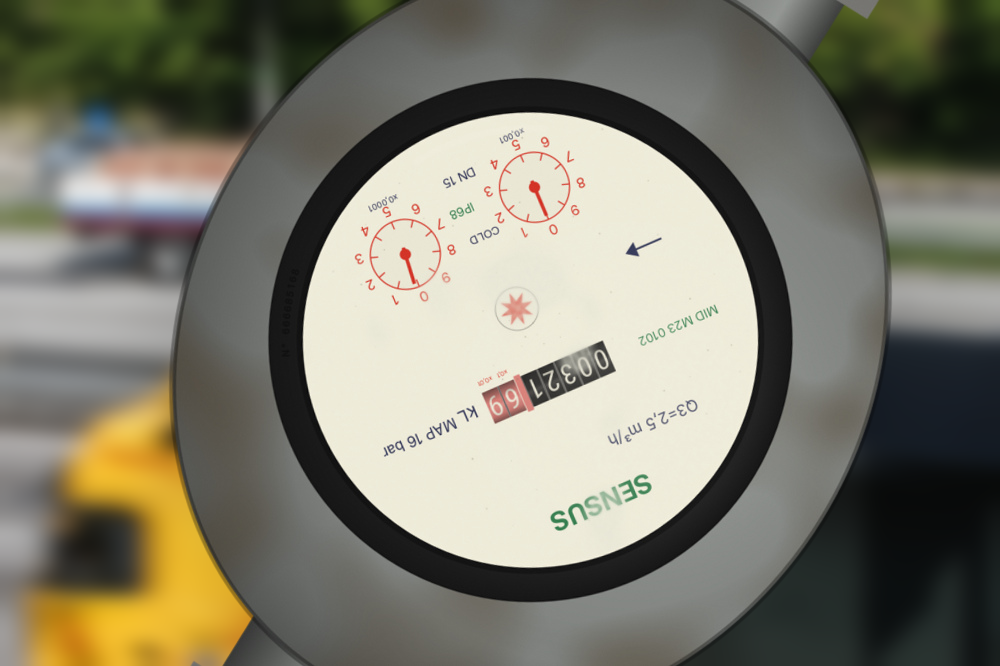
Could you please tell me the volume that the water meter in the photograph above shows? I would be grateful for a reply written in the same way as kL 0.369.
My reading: kL 321.6900
